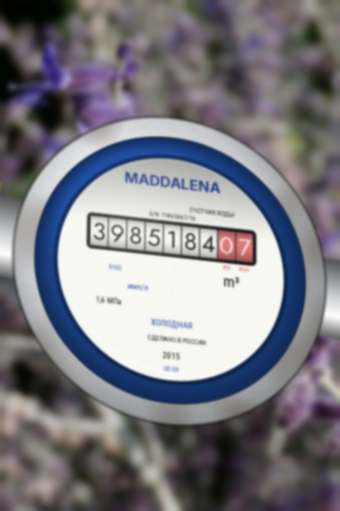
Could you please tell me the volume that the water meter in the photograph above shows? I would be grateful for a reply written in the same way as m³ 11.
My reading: m³ 3985184.07
